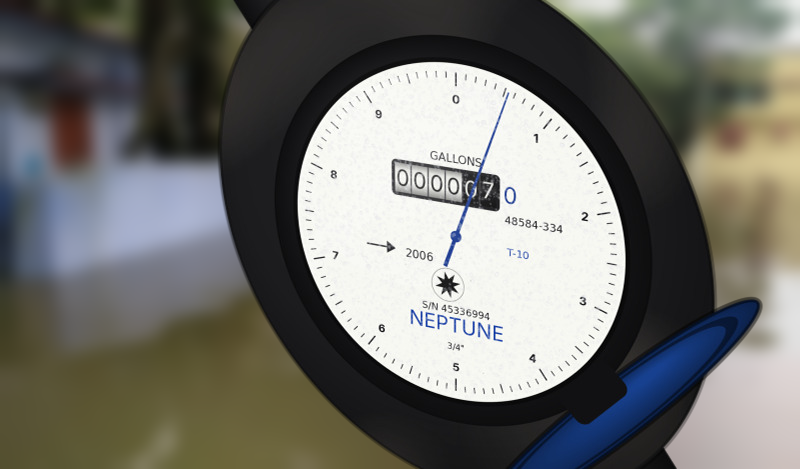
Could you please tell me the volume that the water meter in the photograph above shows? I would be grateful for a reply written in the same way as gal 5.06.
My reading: gal 70.5
